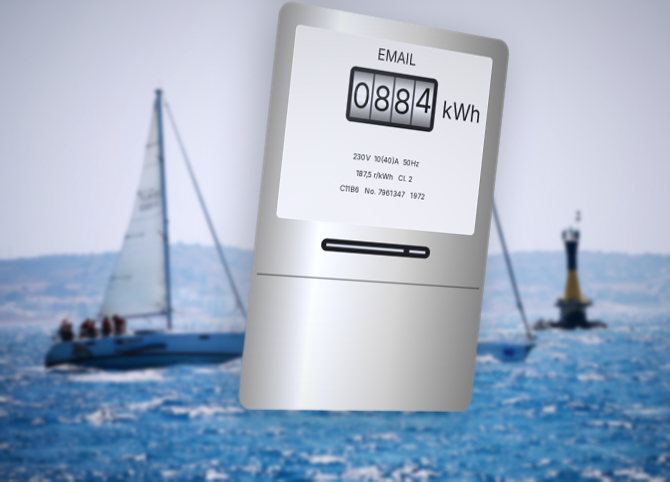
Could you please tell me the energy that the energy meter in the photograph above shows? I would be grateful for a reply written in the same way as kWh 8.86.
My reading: kWh 884
